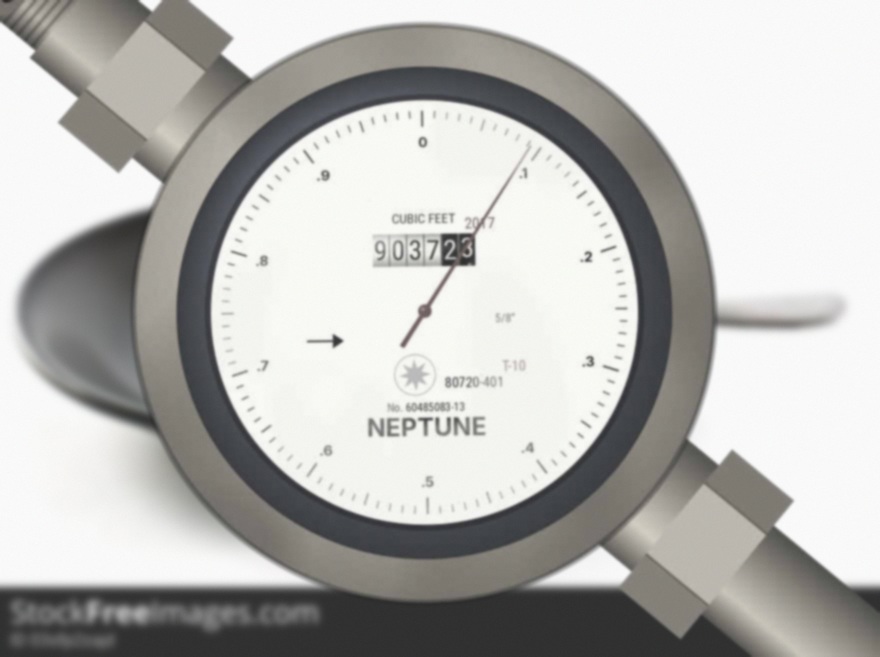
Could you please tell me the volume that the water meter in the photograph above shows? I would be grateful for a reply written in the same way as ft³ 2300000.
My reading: ft³ 903723.09
